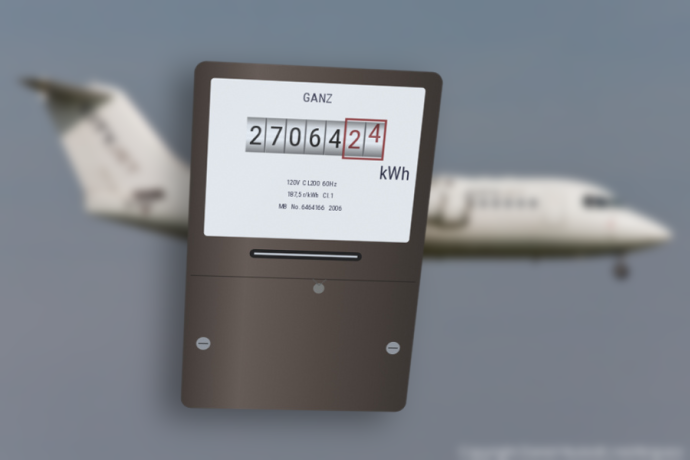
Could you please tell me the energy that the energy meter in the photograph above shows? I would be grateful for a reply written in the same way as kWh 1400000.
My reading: kWh 27064.24
